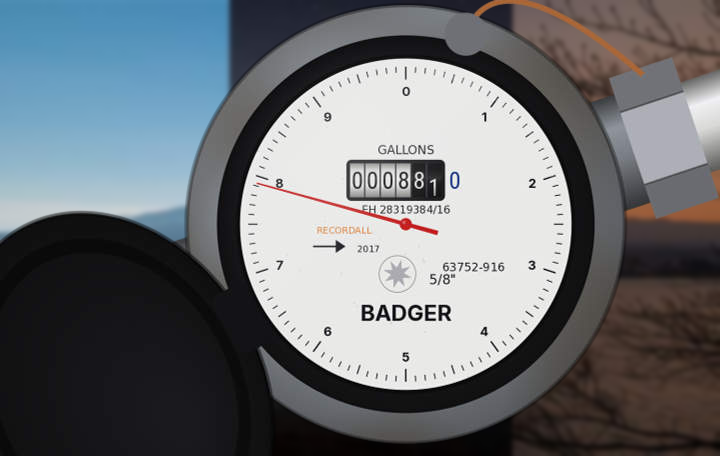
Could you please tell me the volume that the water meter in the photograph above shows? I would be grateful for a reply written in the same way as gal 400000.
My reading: gal 8807.9
